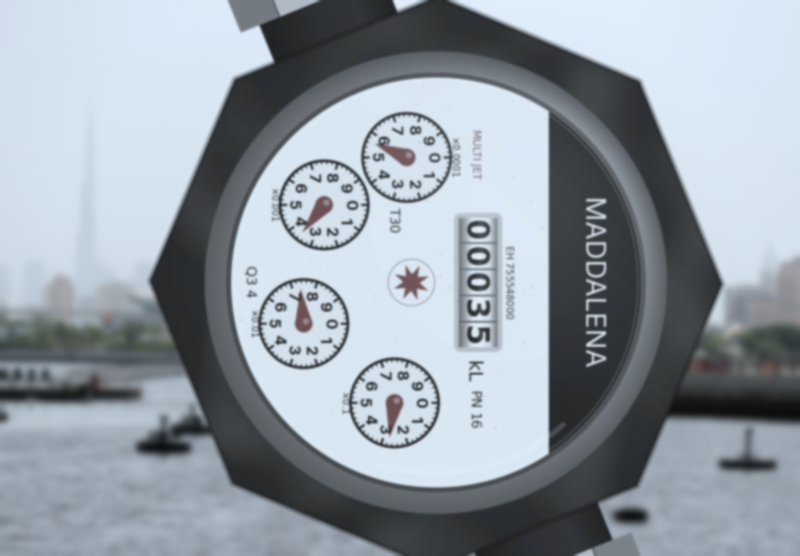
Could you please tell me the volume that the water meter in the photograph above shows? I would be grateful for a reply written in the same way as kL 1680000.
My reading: kL 35.2735
